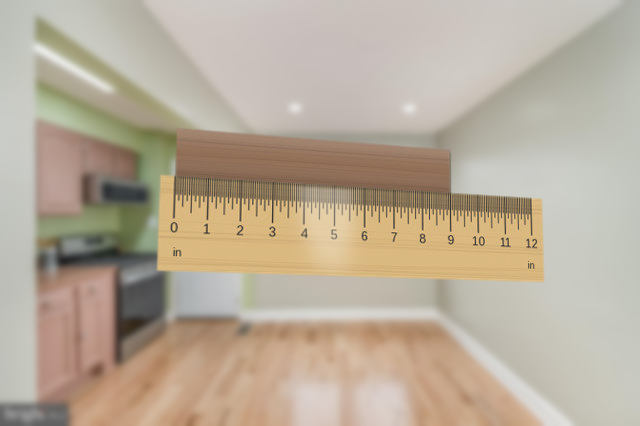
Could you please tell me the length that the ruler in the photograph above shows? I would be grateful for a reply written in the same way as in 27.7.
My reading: in 9
